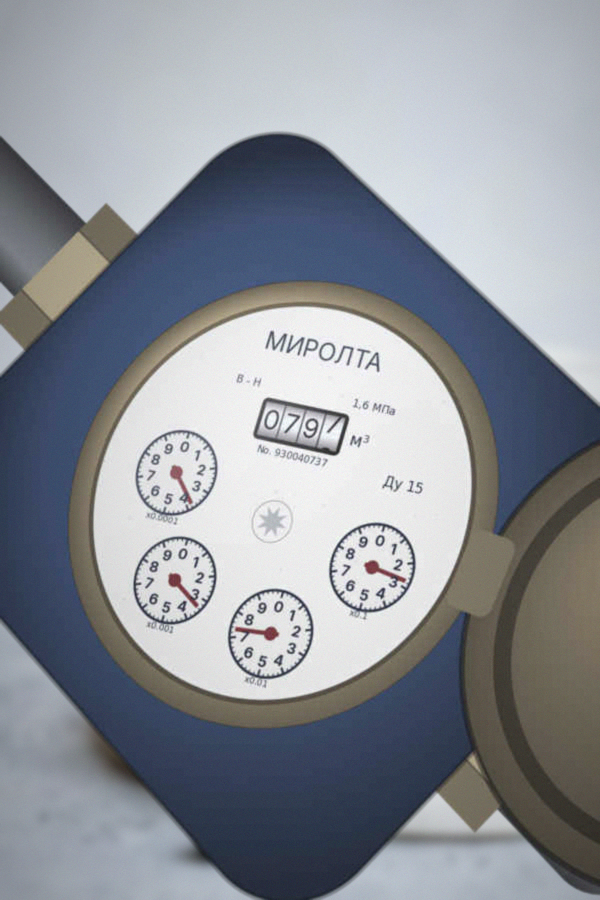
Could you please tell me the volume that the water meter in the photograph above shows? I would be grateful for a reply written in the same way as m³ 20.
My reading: m³ 797.2733
